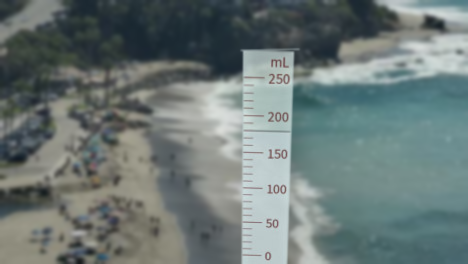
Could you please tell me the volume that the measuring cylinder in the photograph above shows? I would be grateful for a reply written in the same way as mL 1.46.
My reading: mL 180
